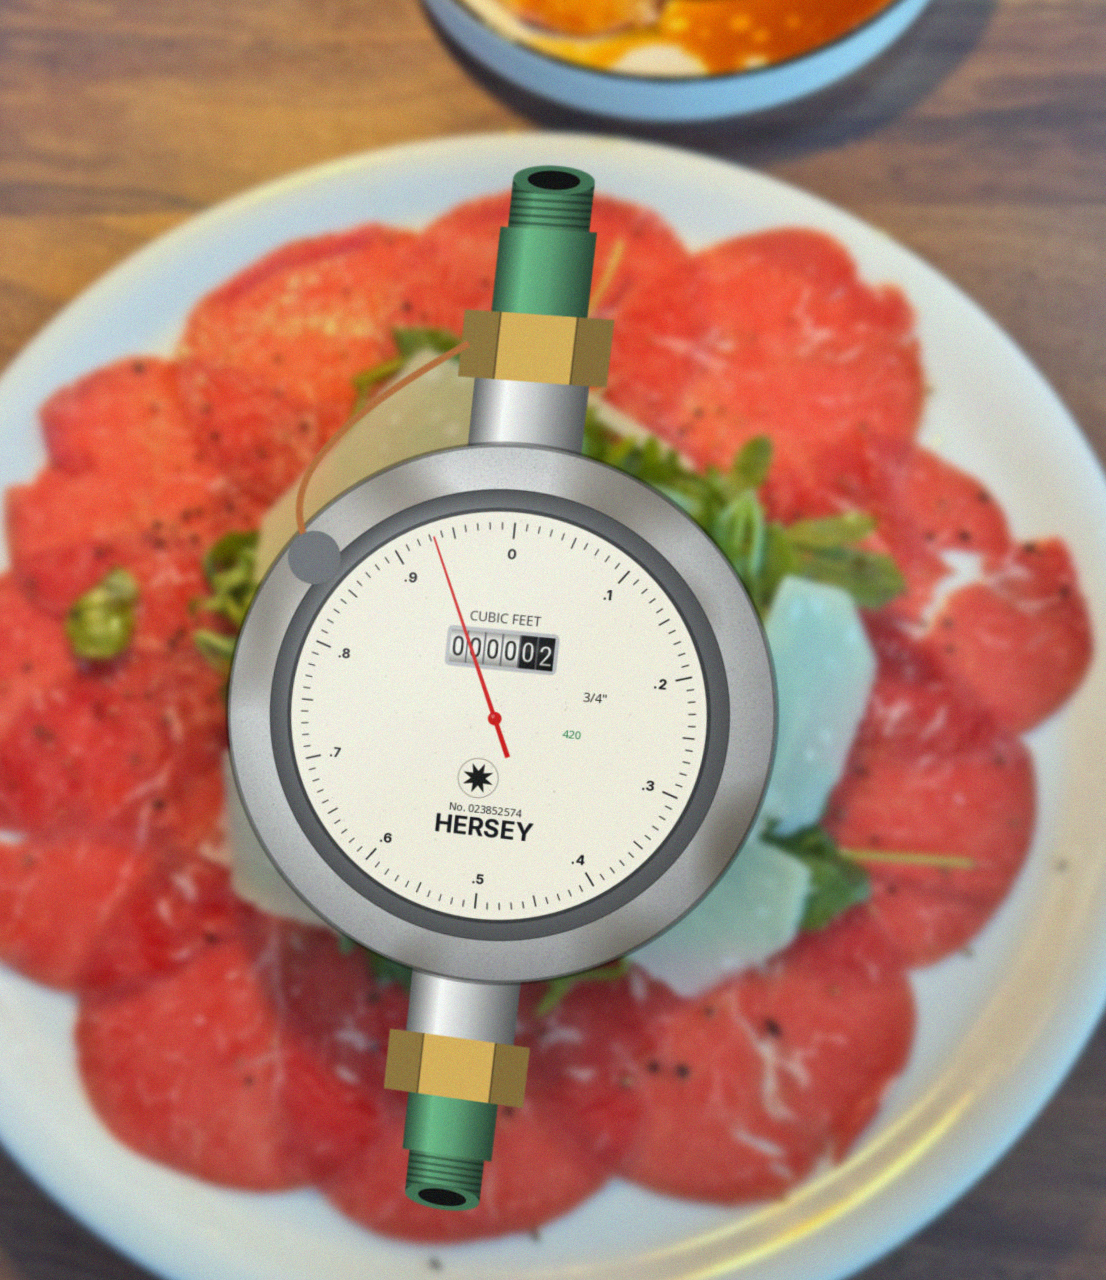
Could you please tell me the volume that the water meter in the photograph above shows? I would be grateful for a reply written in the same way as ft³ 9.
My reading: ft³ 1.93
